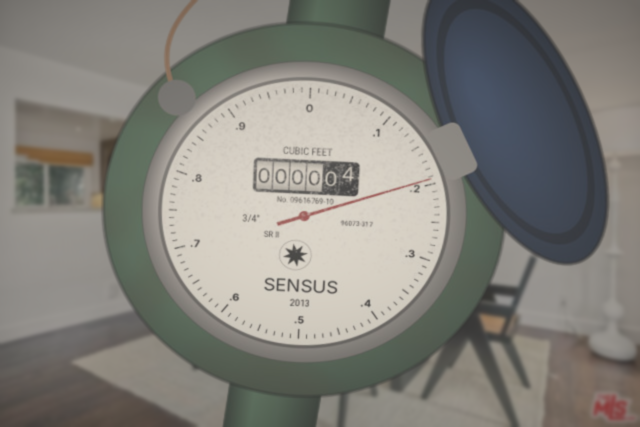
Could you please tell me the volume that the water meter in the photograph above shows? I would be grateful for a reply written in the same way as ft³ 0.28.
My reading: ft³ 4.19
